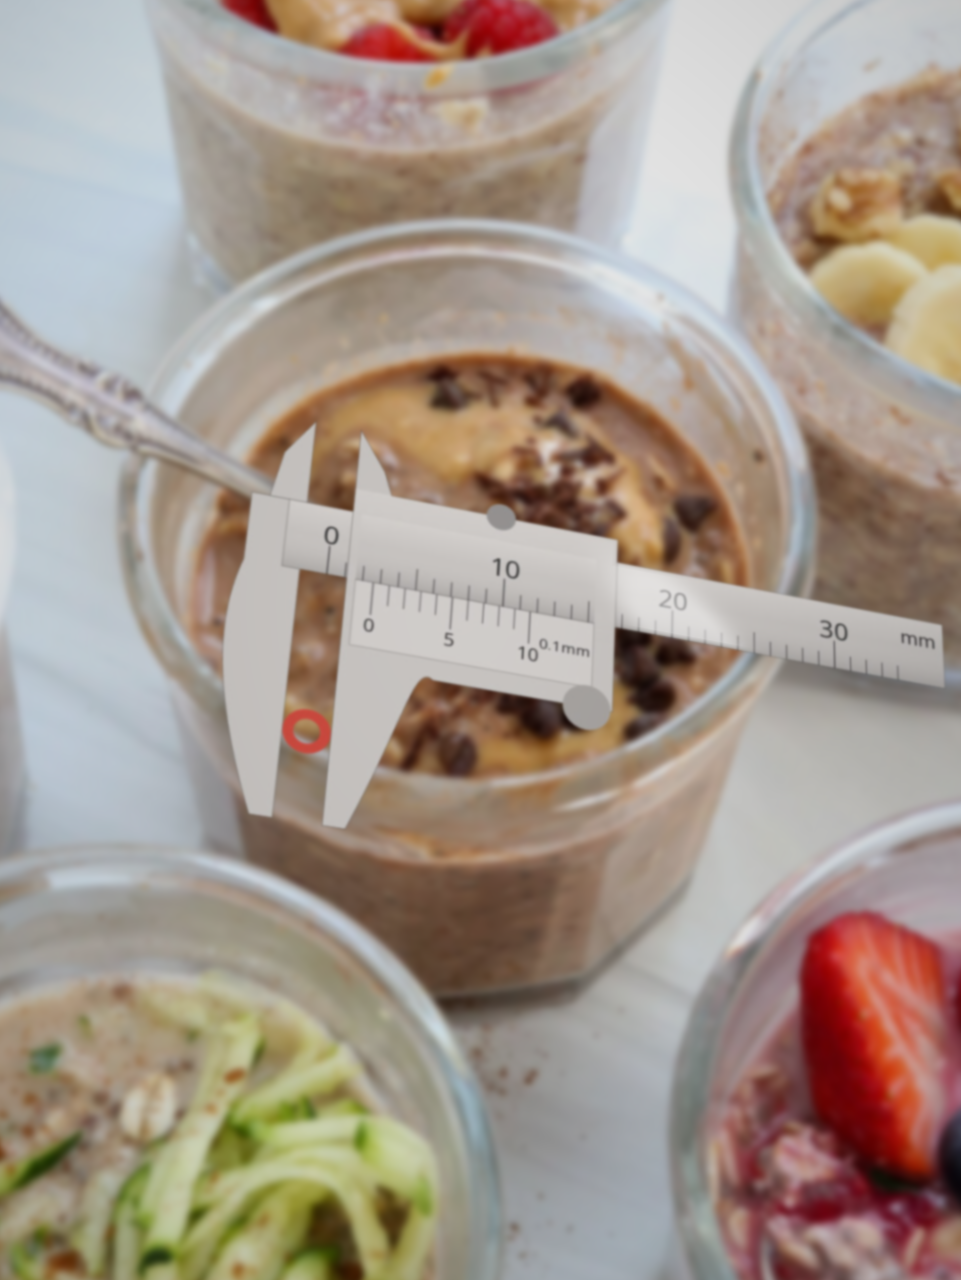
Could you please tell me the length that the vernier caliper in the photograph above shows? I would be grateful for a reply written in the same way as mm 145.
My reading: mm 2.6
